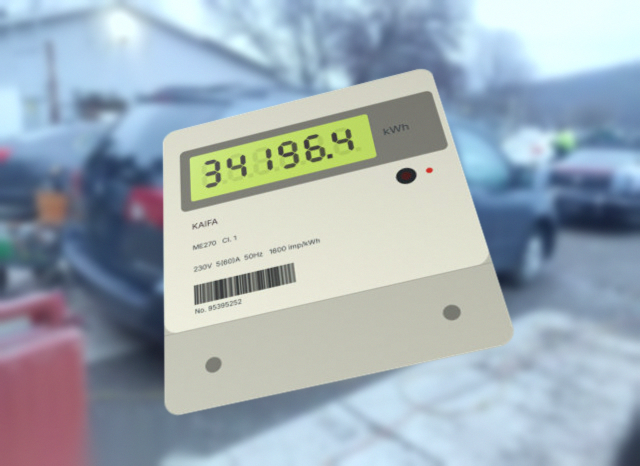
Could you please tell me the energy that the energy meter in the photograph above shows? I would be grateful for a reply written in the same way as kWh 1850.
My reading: kWh 34196.4
